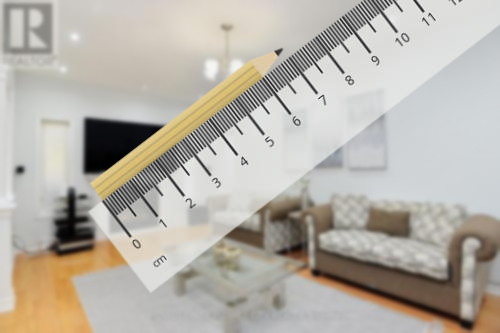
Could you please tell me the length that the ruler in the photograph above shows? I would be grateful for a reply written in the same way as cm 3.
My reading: cm 7
